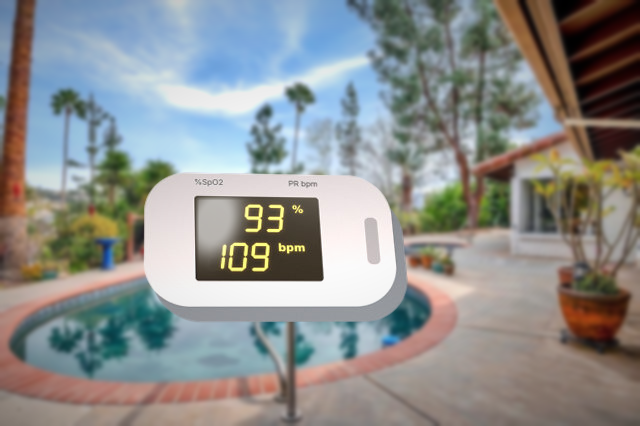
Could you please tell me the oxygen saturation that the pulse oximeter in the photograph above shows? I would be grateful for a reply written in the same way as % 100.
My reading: % 93
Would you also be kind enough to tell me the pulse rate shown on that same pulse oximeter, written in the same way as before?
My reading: bpm 109
